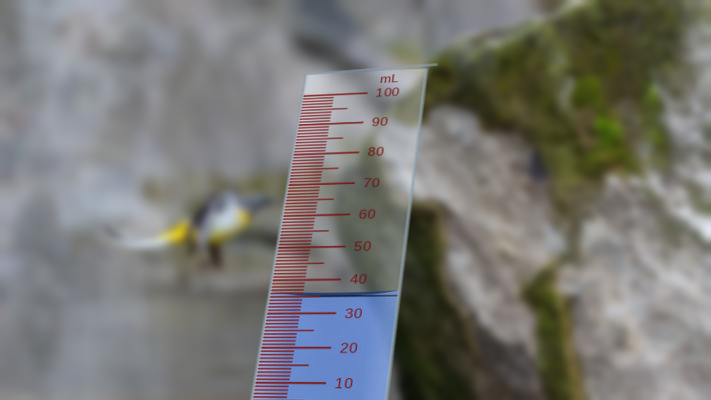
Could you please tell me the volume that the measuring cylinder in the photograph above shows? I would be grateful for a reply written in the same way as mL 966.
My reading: mL 35
